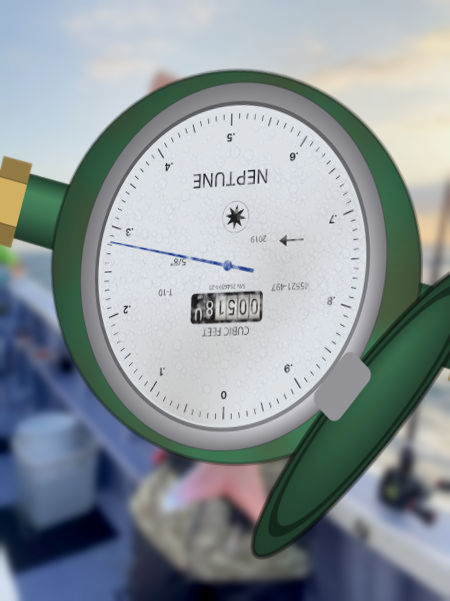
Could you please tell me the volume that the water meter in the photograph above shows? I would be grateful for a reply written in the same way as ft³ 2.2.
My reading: ft³ 5180.28
